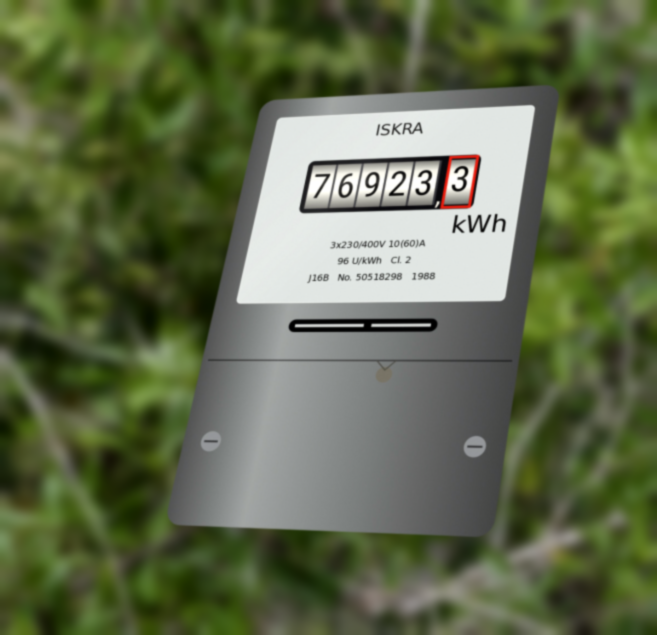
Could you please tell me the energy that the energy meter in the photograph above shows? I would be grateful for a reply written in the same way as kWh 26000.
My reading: kWh 76923.3
